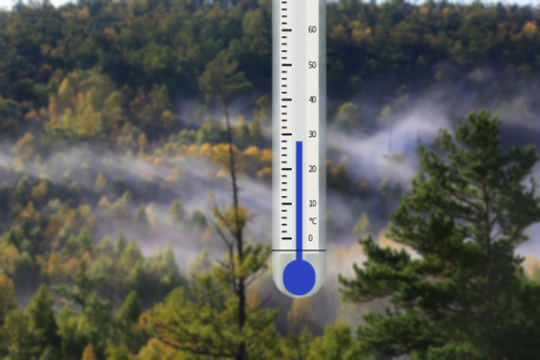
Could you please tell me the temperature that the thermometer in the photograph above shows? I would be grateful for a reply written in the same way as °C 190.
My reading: °C 28
